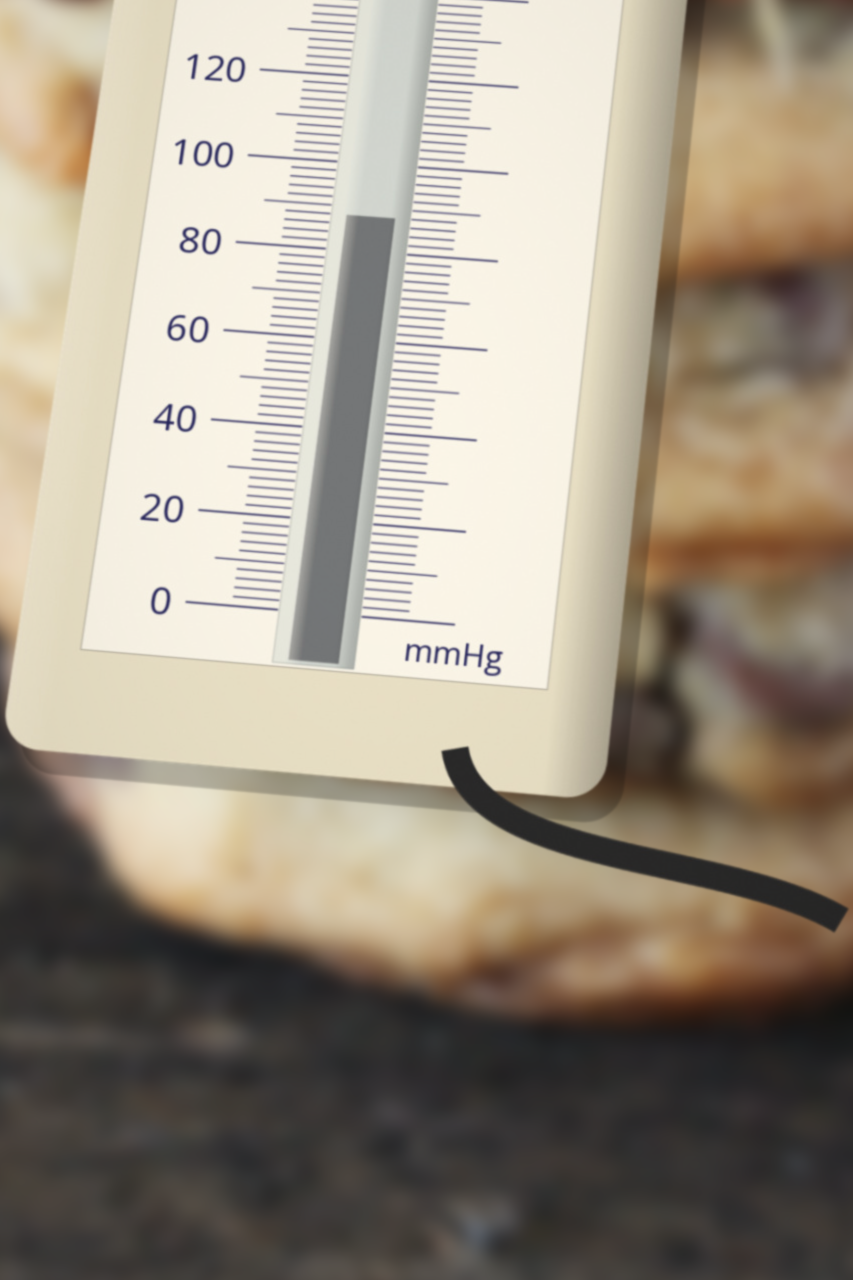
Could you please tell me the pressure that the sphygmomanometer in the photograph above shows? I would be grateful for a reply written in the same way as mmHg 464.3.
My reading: mmHg 88
